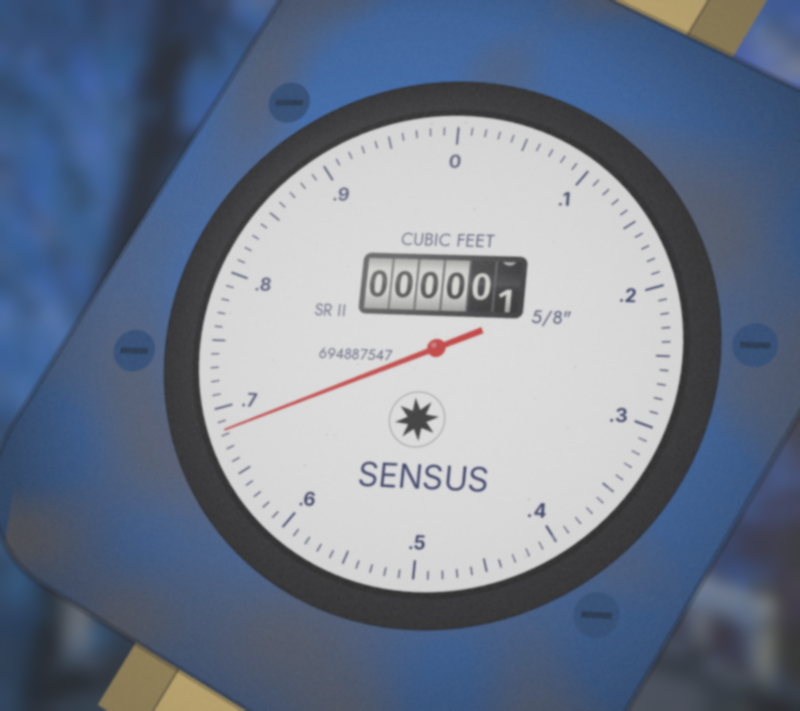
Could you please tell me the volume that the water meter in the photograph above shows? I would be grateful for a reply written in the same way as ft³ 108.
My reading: ft³ 0.68
